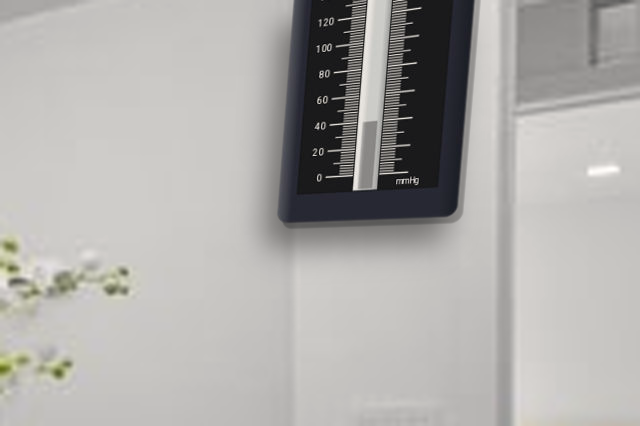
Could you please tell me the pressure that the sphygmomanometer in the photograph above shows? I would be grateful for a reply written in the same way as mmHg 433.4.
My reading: mmHg 40
